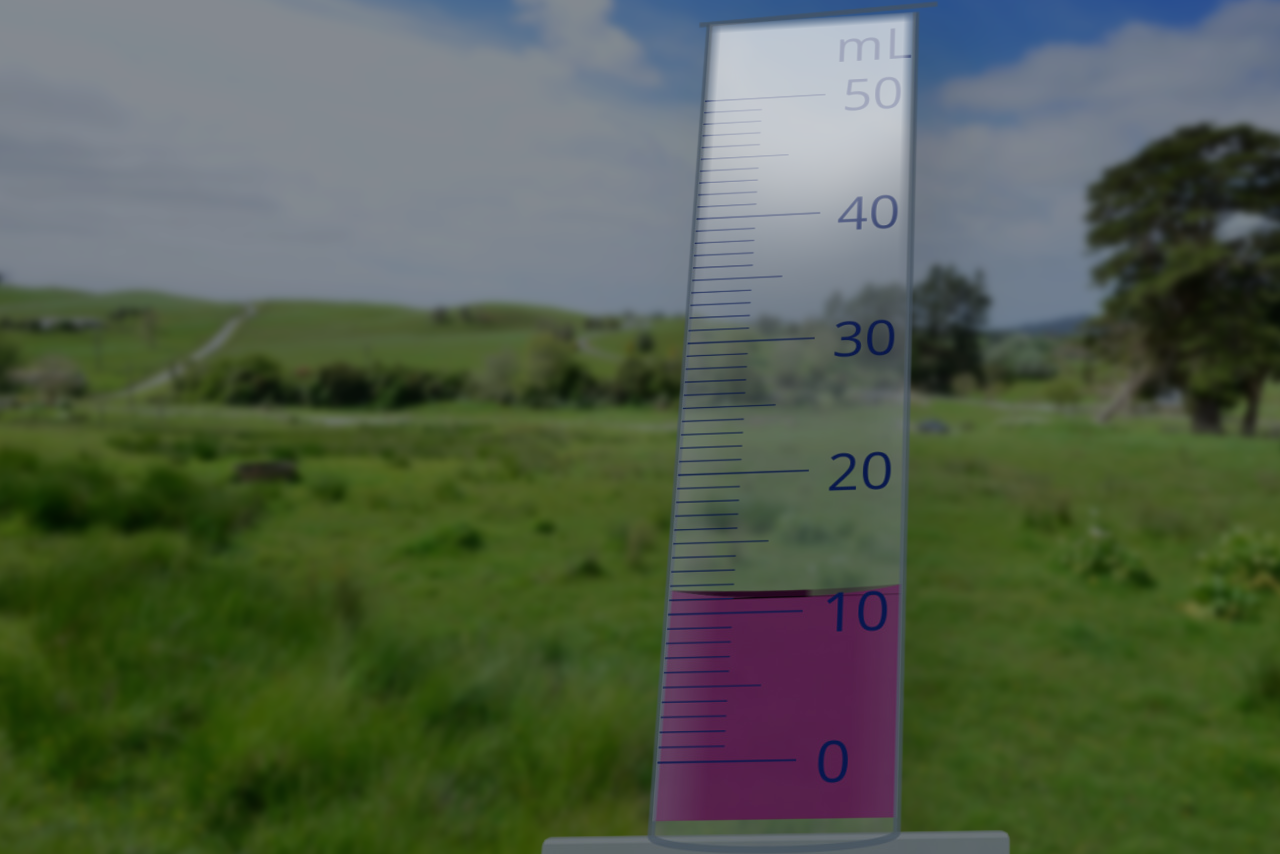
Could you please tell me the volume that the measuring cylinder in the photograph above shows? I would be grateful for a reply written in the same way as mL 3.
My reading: mL 11
